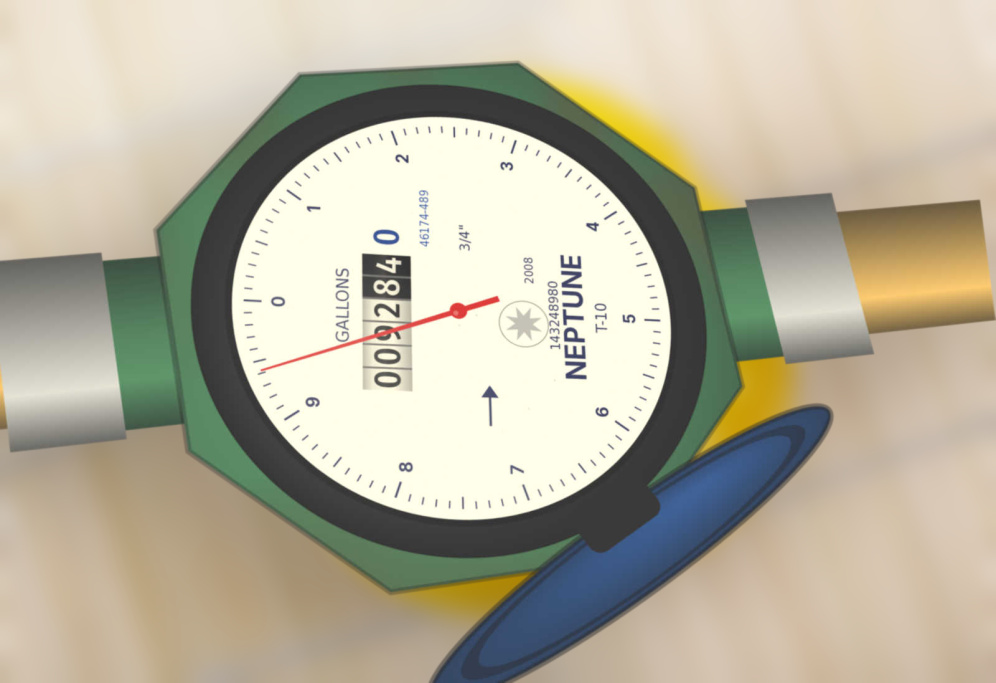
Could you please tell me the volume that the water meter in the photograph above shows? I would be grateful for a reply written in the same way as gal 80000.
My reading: gal 92839.4
